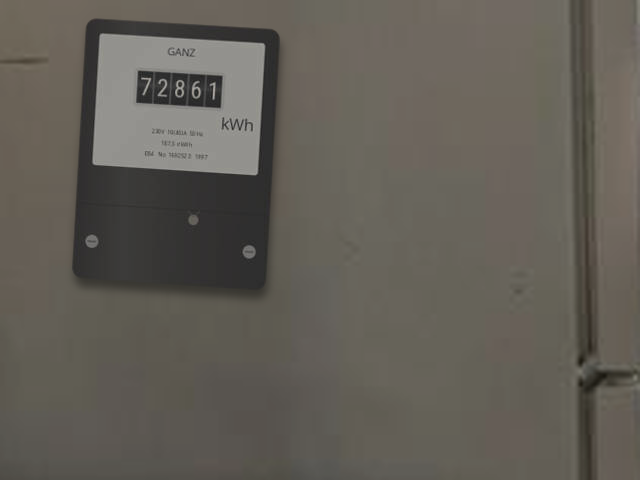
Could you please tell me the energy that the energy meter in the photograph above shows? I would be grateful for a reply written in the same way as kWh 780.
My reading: kWh 72861
